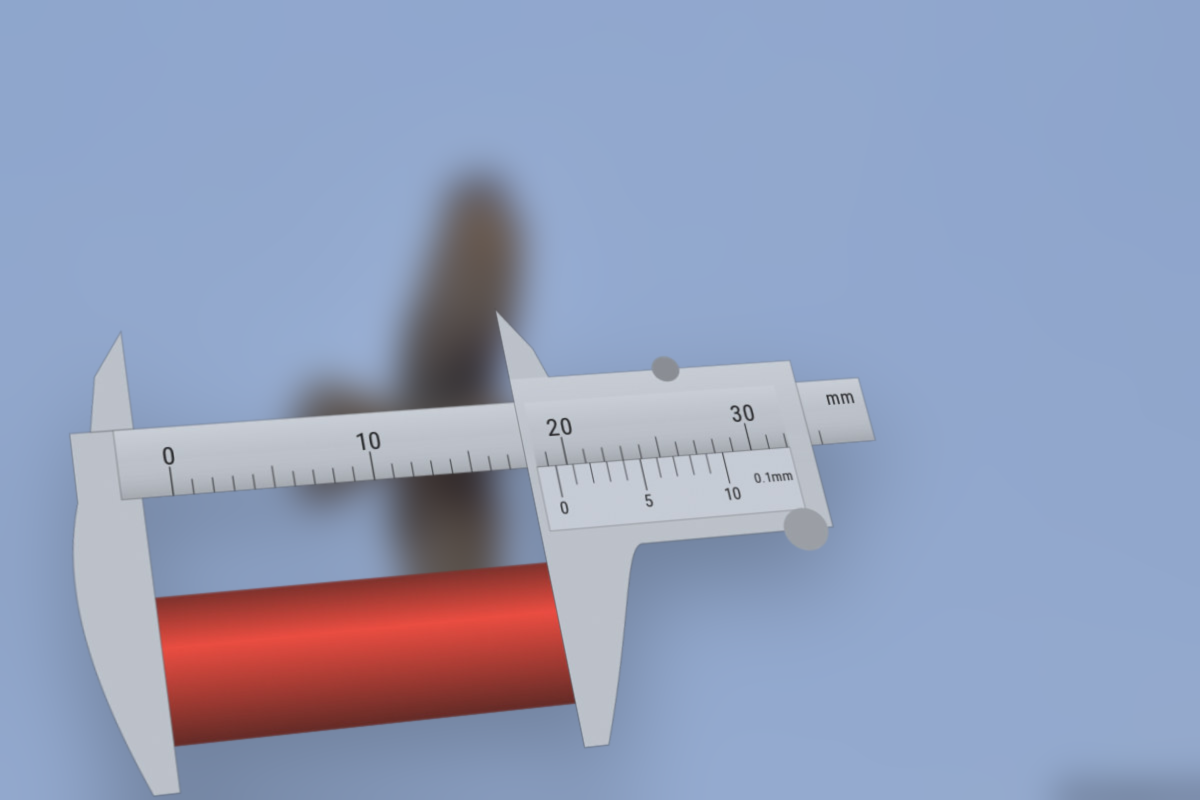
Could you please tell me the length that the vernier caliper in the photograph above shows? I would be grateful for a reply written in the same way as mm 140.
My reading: mm 19.4
